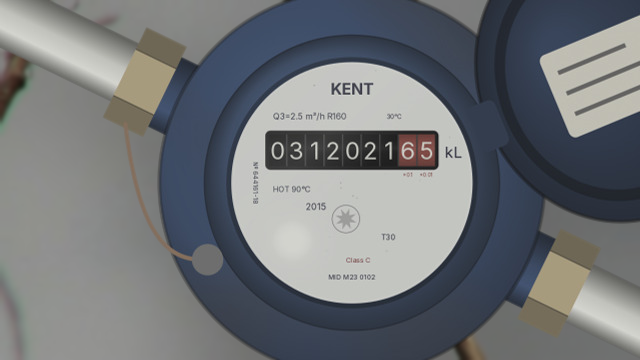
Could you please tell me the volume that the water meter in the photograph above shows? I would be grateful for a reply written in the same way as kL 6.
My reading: kL 312021.65
